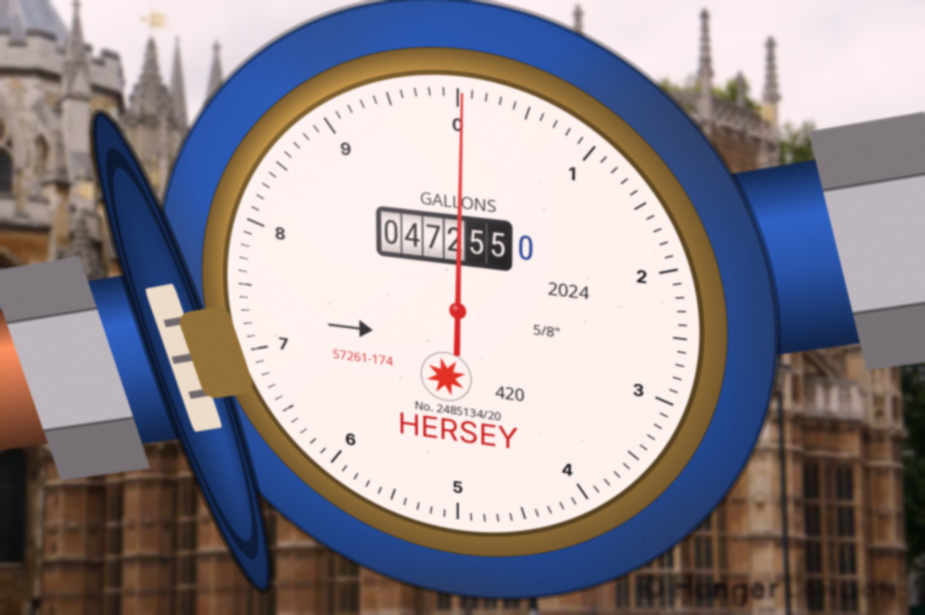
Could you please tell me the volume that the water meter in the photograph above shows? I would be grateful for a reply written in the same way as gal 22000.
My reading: gal 472550.0
